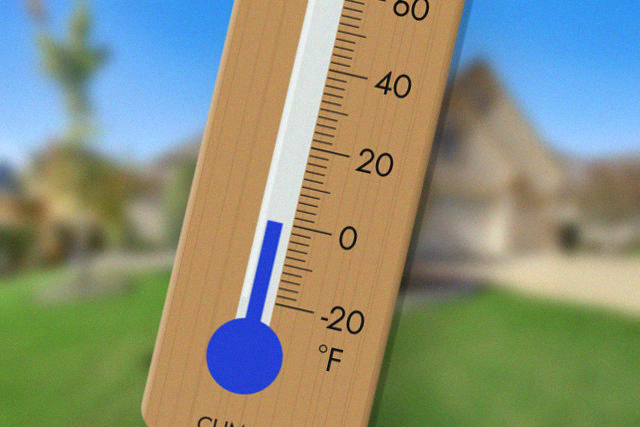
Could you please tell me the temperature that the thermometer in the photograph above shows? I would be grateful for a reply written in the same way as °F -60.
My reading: °F 0
